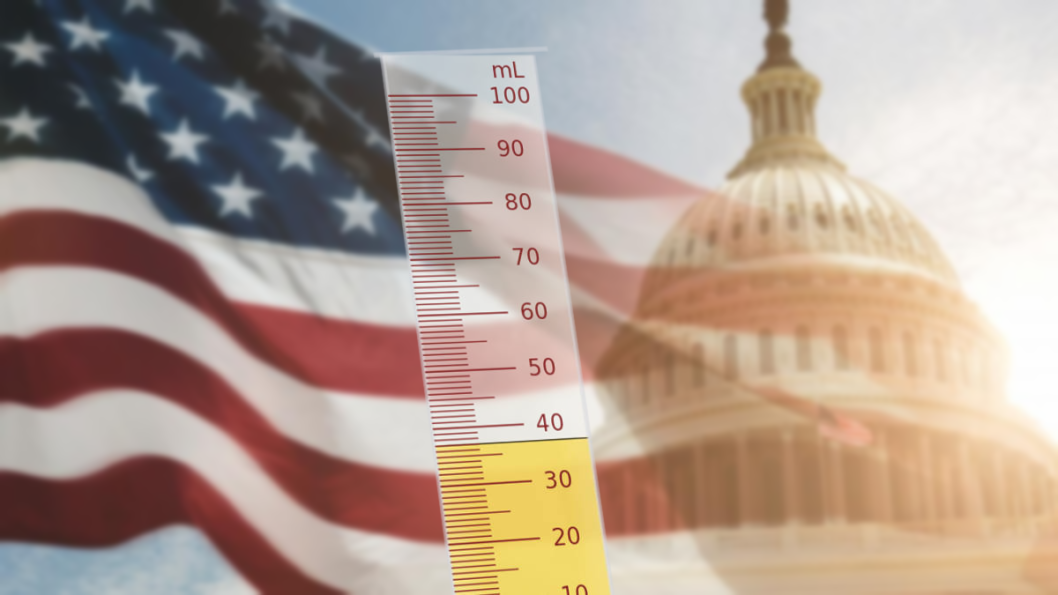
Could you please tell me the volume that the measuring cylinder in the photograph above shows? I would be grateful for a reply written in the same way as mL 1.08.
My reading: mL 37
